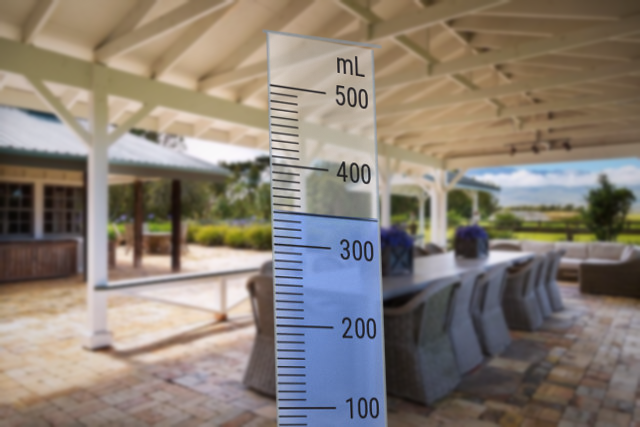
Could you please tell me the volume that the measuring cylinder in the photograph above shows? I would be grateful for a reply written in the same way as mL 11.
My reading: mL 340
